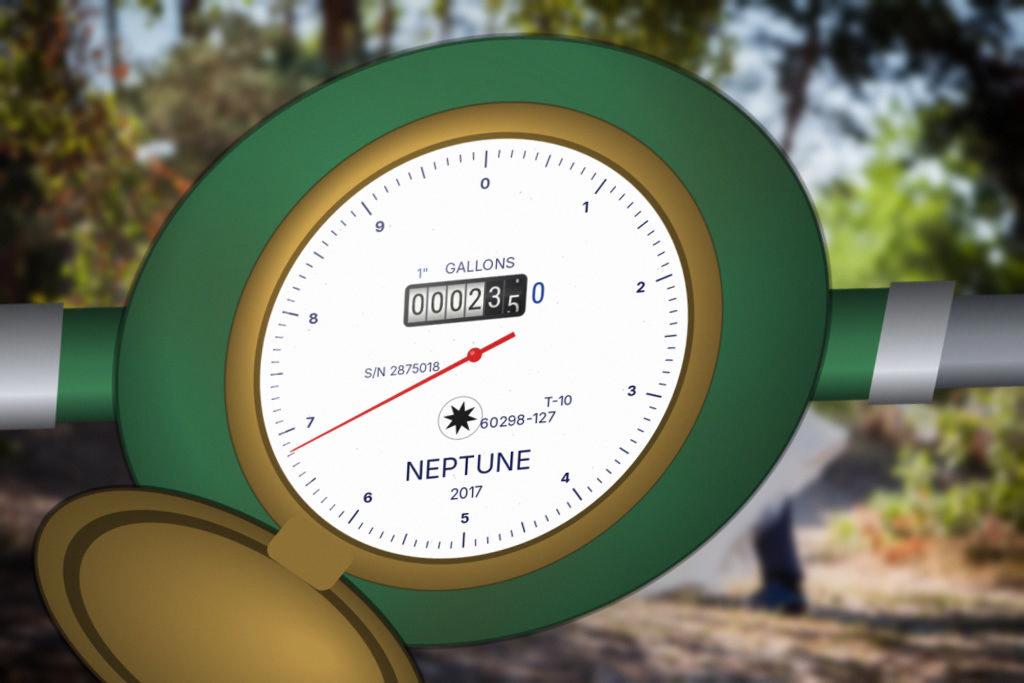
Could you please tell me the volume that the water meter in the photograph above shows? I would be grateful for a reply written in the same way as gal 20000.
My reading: gal 2346.8
